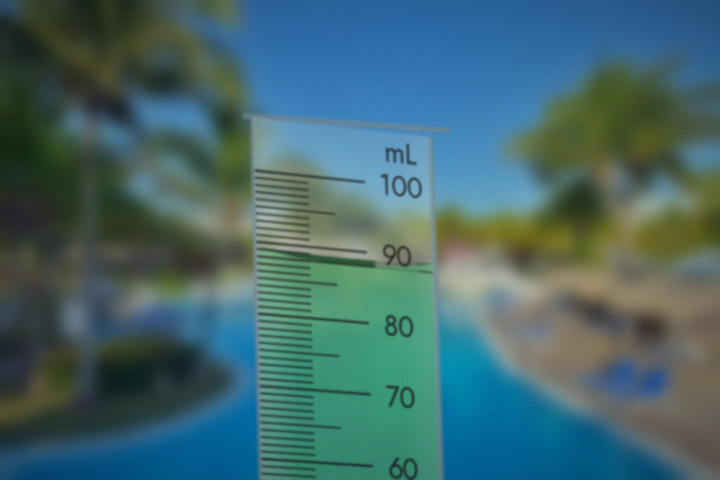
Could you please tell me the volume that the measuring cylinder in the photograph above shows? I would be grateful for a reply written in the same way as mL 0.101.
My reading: mL 88
